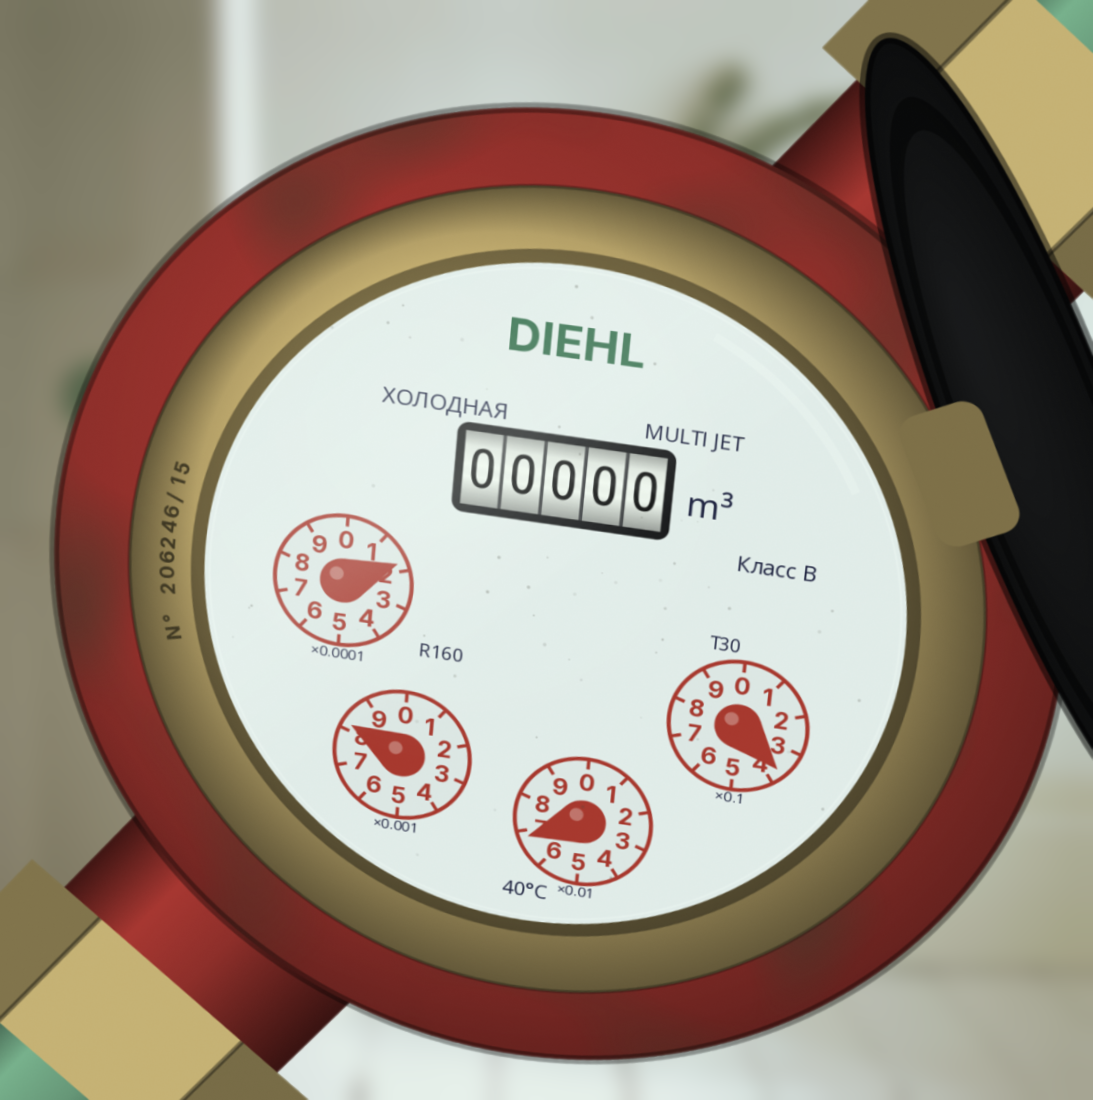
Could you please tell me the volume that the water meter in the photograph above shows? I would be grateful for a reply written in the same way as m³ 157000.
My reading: m³ 0.3681
